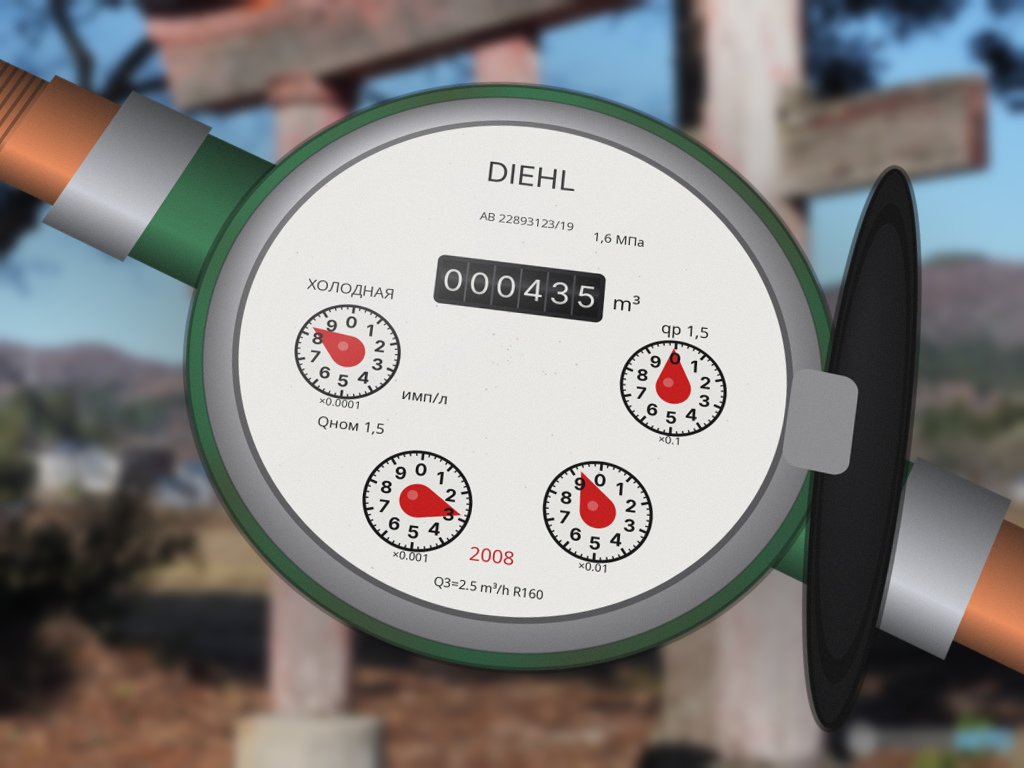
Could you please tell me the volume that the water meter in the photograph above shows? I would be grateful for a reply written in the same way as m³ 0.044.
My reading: m³ 434.9928
